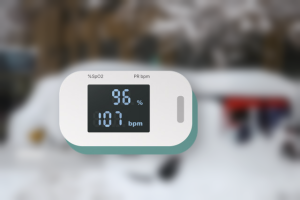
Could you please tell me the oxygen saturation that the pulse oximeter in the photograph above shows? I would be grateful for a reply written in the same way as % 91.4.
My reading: % 96
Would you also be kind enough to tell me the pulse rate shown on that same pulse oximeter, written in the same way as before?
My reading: bpm 107
